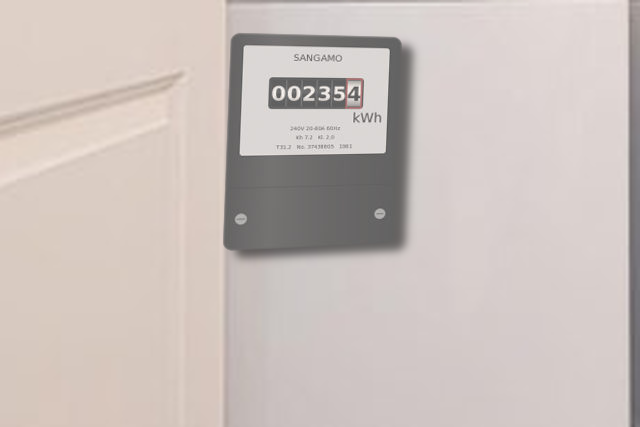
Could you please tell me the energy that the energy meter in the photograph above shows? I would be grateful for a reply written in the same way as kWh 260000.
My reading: kWh 235.4
